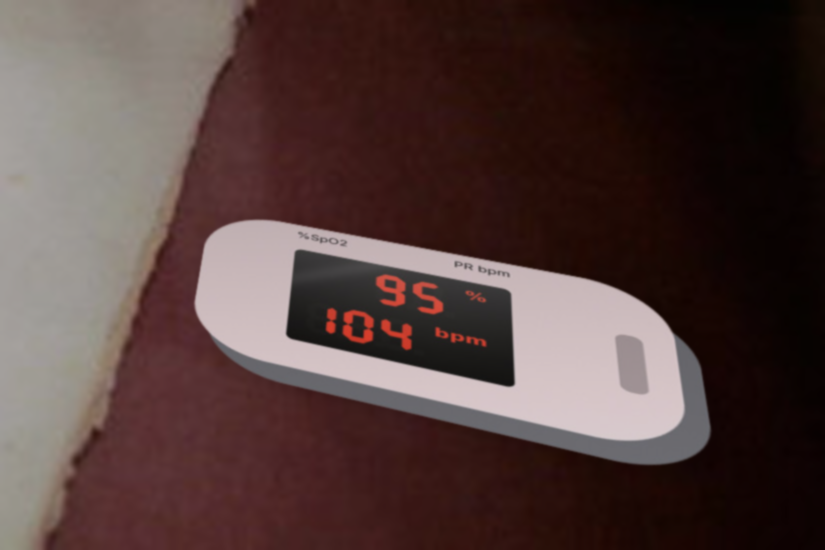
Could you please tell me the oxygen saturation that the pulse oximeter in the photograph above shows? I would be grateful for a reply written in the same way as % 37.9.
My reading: % 95
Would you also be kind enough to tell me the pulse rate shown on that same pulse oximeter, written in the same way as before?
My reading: bpm 104
